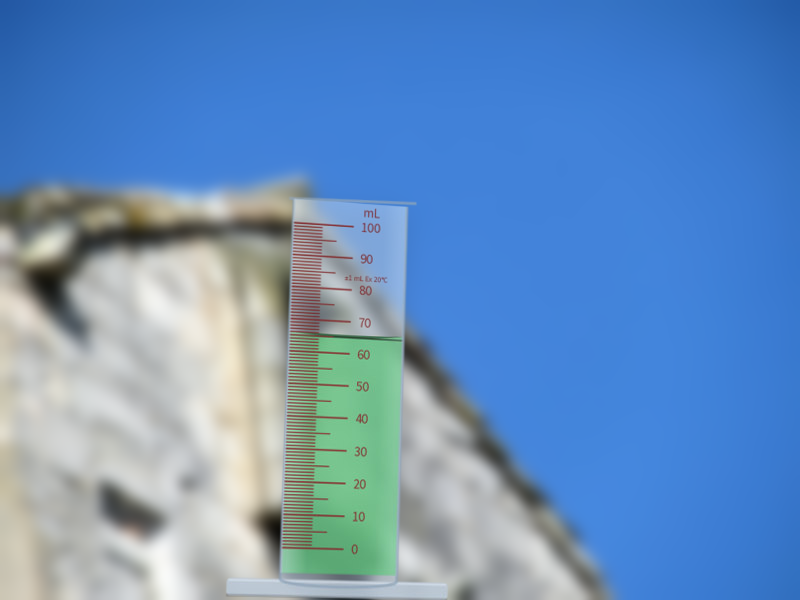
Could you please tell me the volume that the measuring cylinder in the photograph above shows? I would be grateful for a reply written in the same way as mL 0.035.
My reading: mL 65
